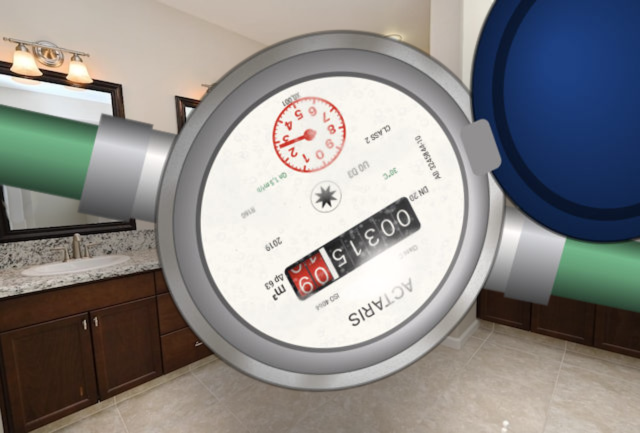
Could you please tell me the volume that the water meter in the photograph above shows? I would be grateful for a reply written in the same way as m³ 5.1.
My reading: m³ 315.092
